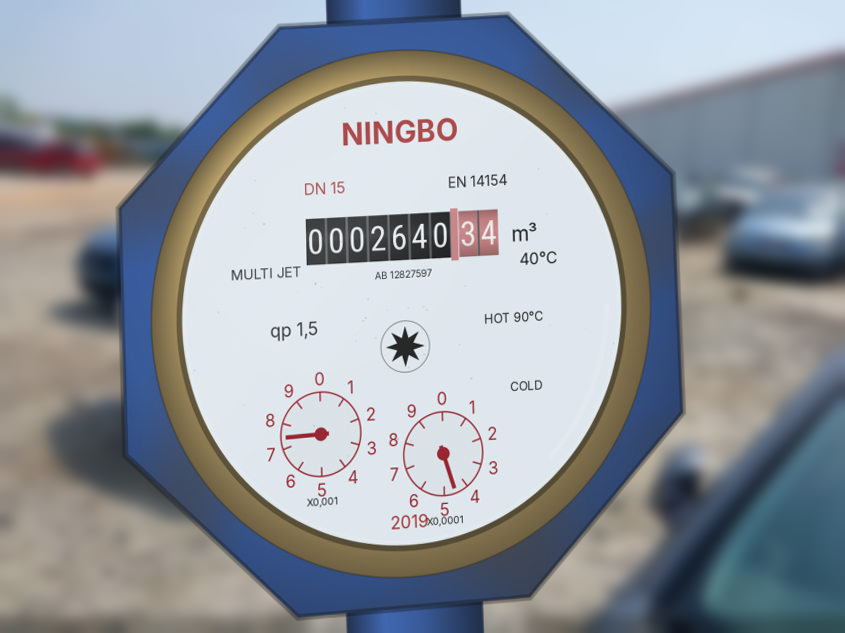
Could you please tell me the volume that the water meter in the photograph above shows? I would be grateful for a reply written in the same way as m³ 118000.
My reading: m³ 2640.3474
